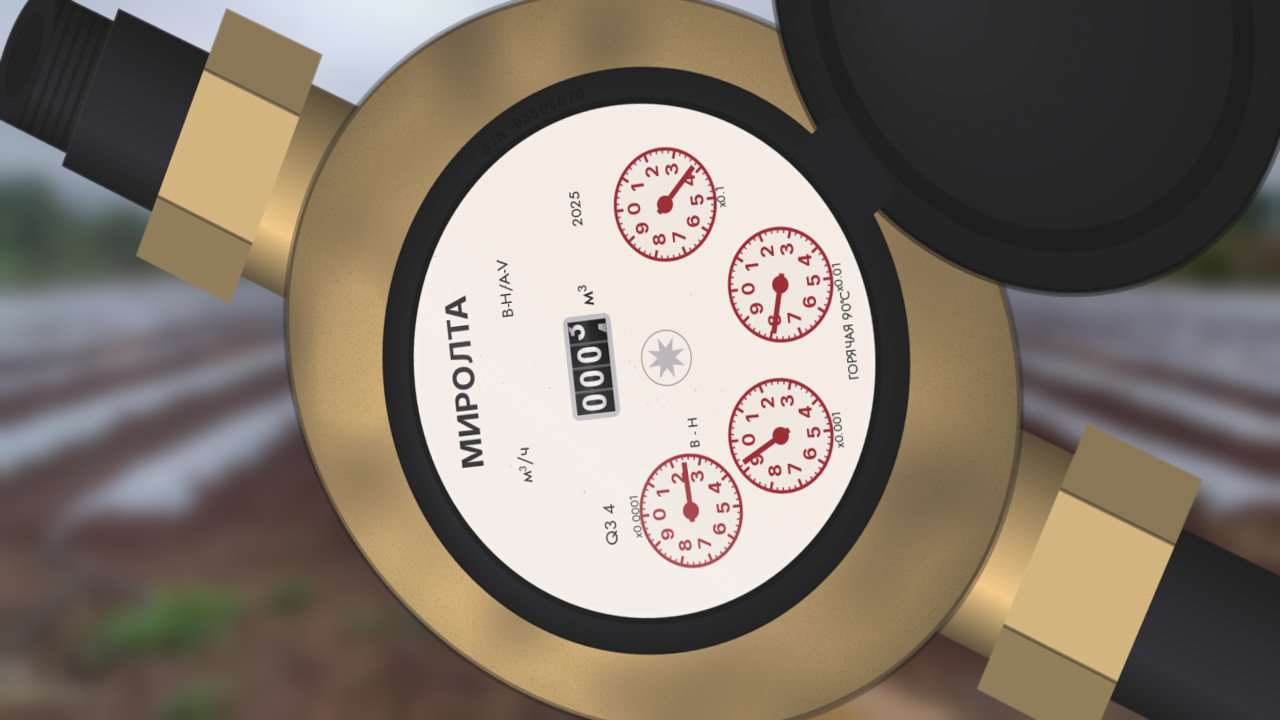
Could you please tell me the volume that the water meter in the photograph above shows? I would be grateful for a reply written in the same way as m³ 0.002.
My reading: m³ 3.3792
